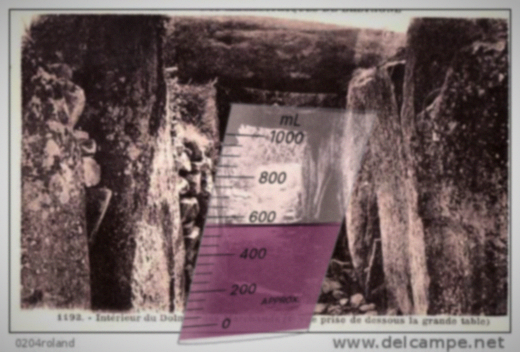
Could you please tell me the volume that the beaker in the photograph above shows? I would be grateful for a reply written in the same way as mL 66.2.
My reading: mL 550
